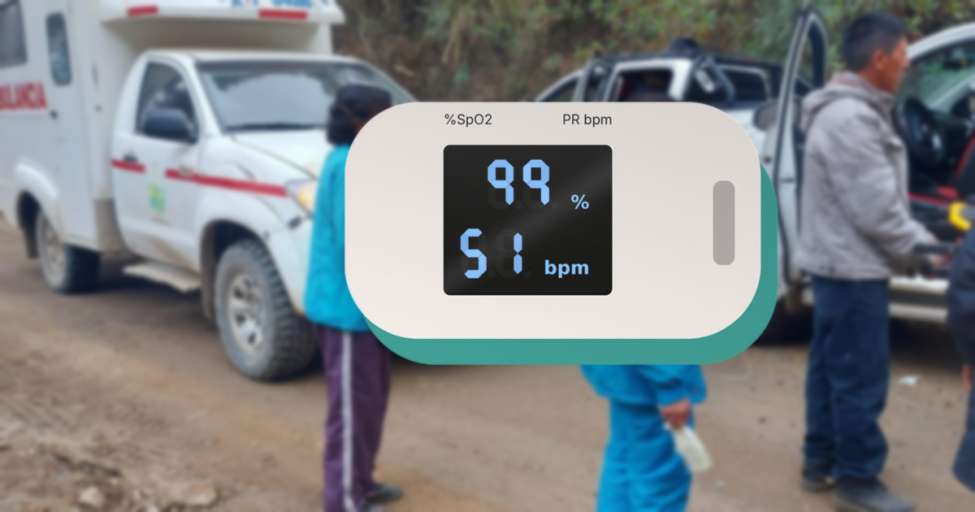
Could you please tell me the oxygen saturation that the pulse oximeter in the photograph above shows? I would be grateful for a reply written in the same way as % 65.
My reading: % 99
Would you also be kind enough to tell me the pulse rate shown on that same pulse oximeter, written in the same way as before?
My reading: bpm 51
